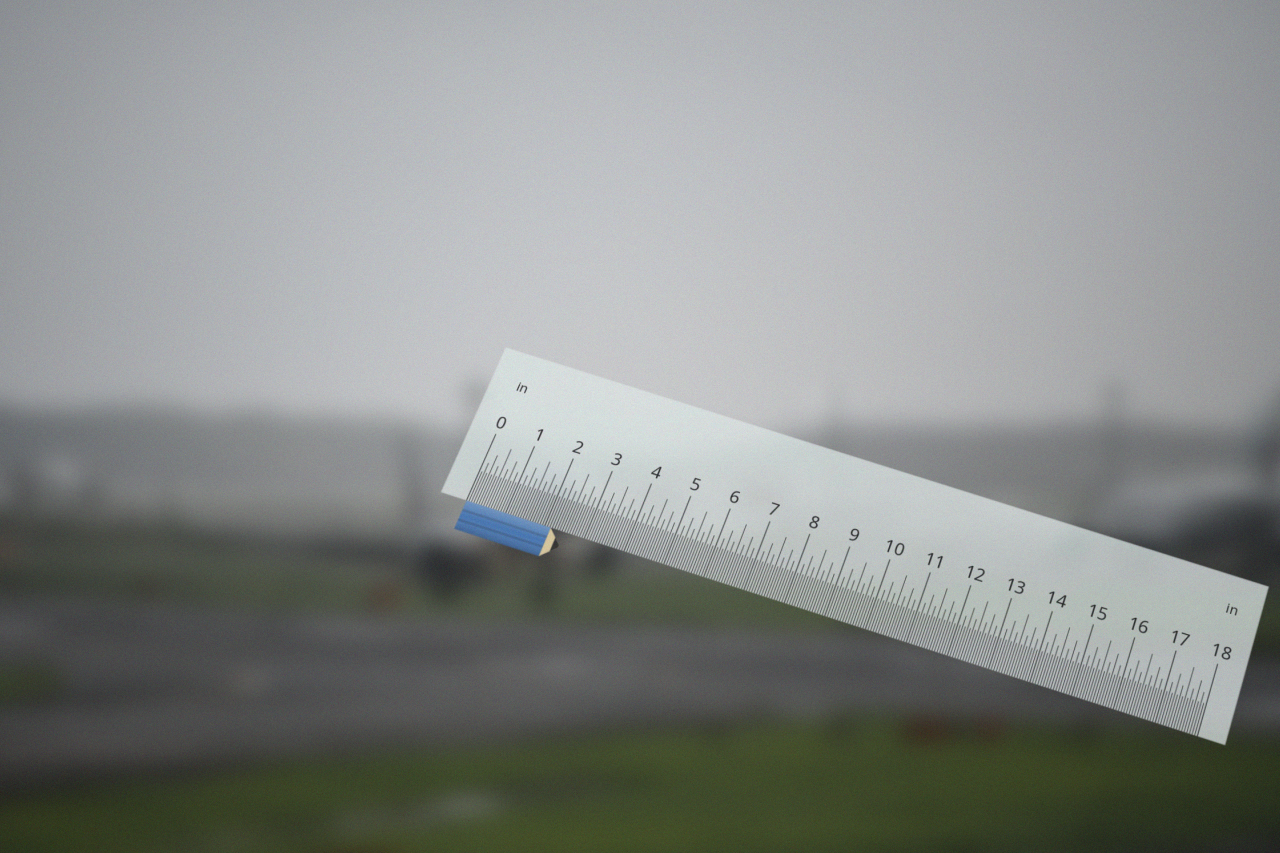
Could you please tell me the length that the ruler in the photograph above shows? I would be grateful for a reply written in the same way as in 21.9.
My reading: in 2.5
